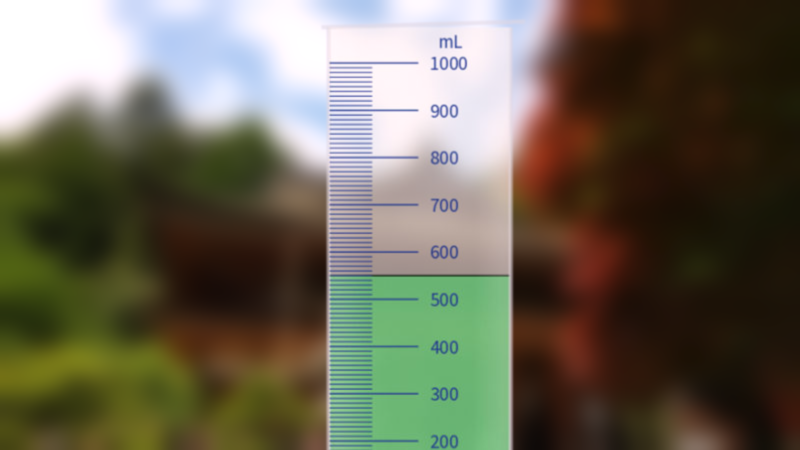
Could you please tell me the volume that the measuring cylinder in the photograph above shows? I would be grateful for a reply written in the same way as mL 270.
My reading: mL 550
